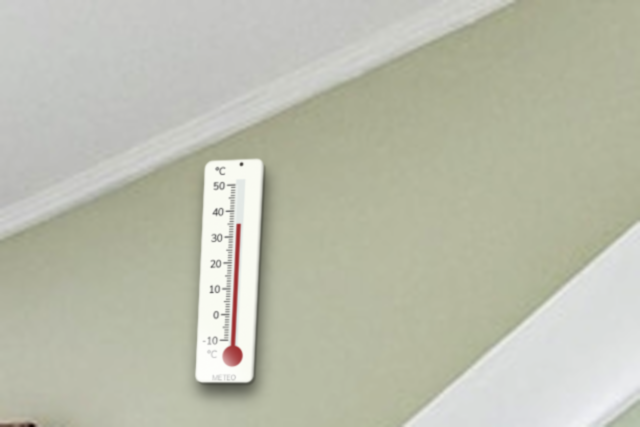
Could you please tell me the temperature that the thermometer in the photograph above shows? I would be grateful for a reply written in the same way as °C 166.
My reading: °C 35
